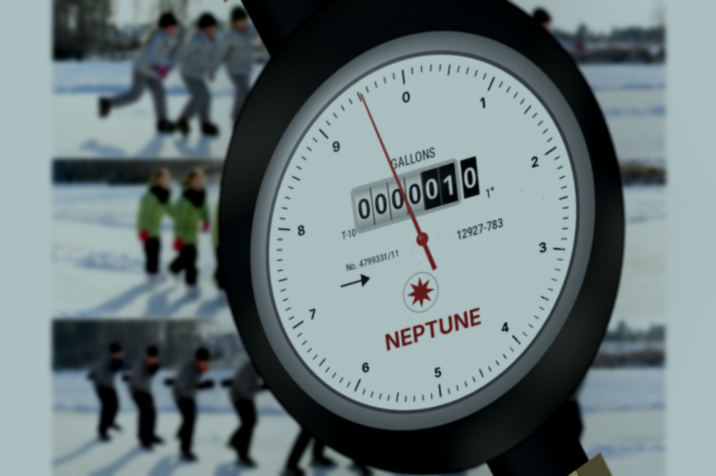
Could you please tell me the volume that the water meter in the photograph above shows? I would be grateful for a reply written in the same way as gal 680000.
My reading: gal 9.5
